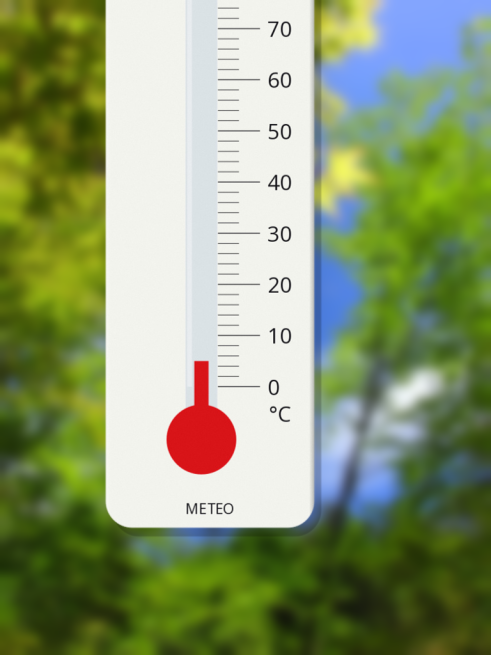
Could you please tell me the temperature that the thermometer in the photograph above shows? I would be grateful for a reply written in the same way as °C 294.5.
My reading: °C 5
